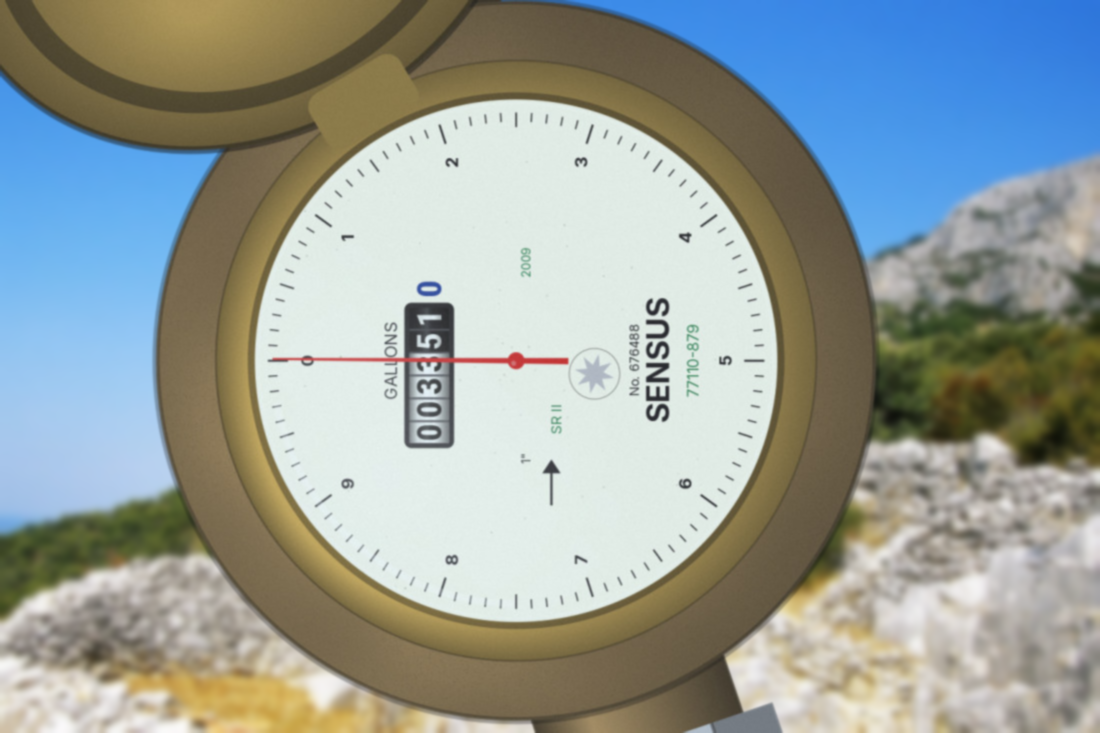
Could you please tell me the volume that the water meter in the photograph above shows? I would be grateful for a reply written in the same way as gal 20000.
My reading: gal 33510.0
